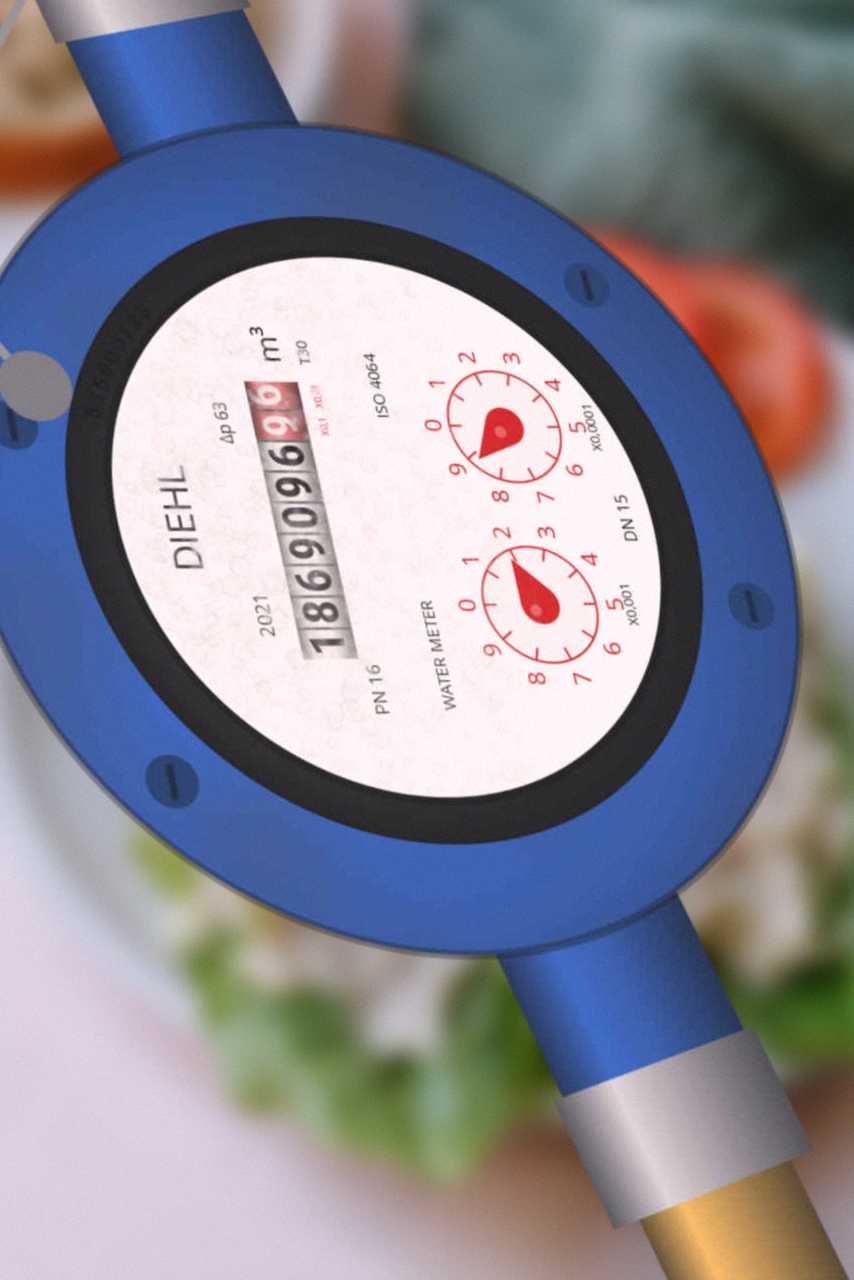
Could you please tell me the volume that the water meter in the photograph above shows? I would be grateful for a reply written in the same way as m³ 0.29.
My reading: m³ 1869096.9618
